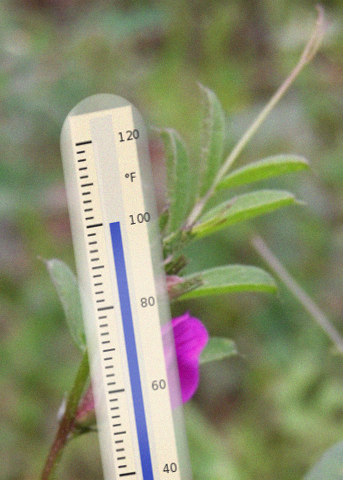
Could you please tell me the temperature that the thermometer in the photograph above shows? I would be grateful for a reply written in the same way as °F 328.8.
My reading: °F 100
